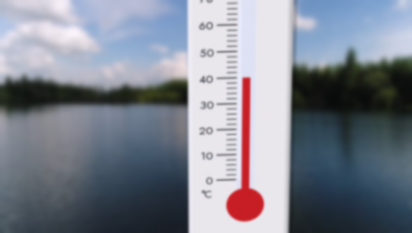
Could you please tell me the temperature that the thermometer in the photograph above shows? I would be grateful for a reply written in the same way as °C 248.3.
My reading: °C 40
